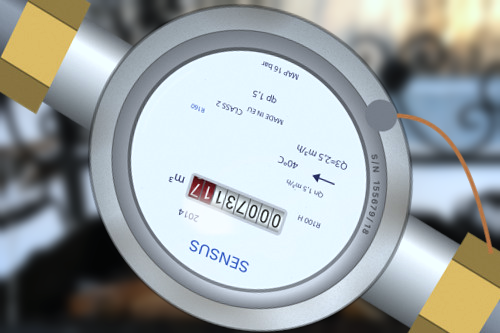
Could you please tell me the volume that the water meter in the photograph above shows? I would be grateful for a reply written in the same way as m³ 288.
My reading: m³ 731.17
